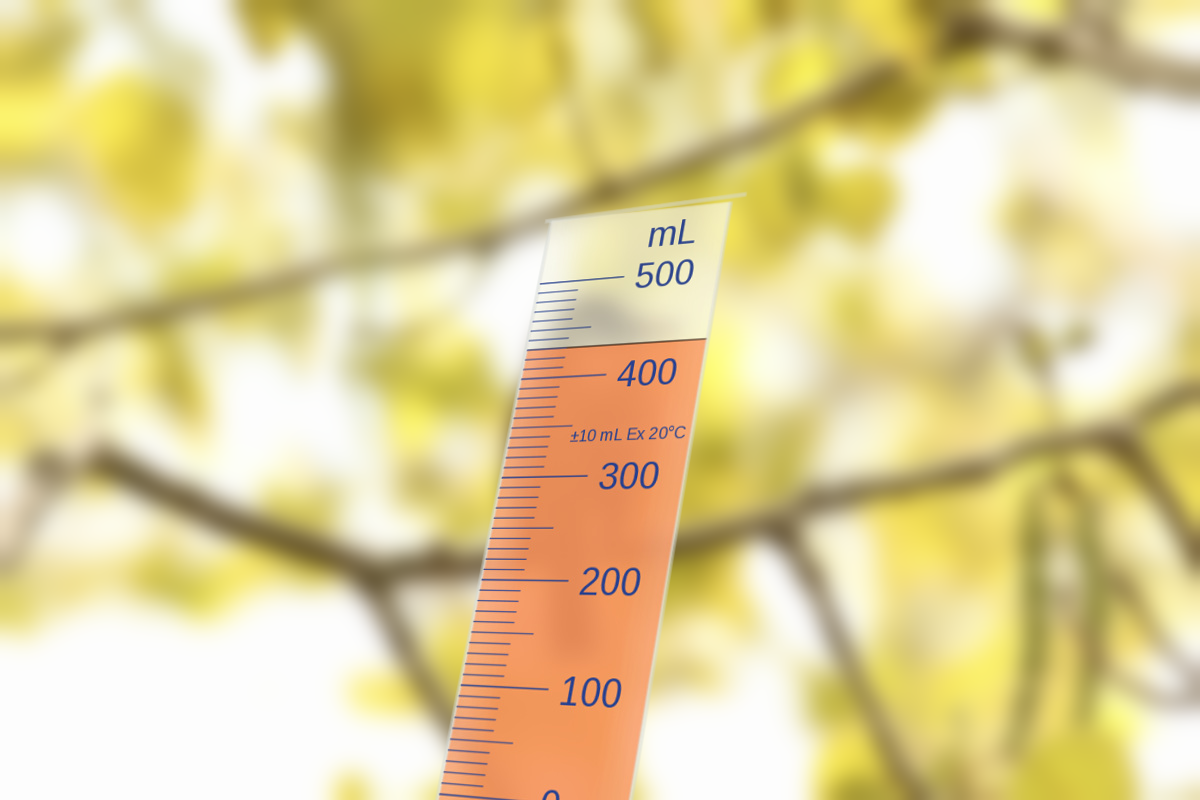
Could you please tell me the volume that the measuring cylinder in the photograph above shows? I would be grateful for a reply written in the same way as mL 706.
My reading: mL 430
